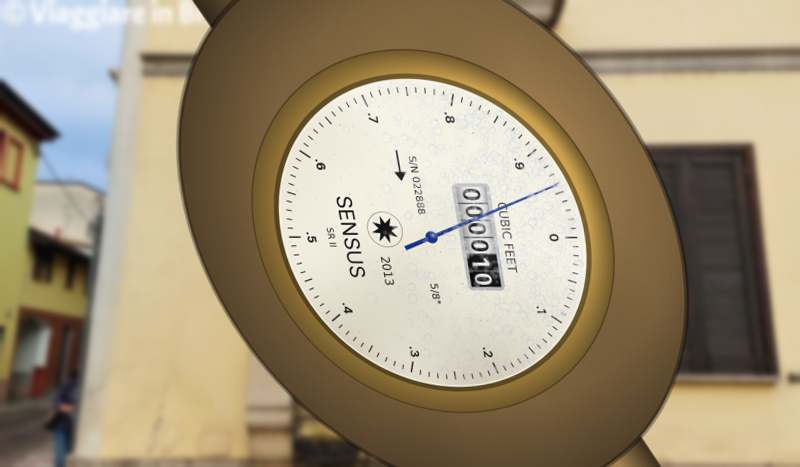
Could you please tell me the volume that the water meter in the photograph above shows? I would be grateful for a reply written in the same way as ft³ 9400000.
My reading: ft³ 9.94
